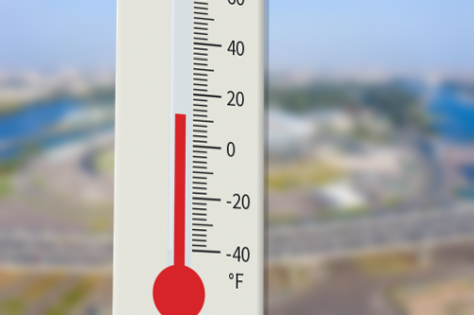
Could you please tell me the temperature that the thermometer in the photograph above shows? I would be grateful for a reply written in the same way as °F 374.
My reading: °F 12
